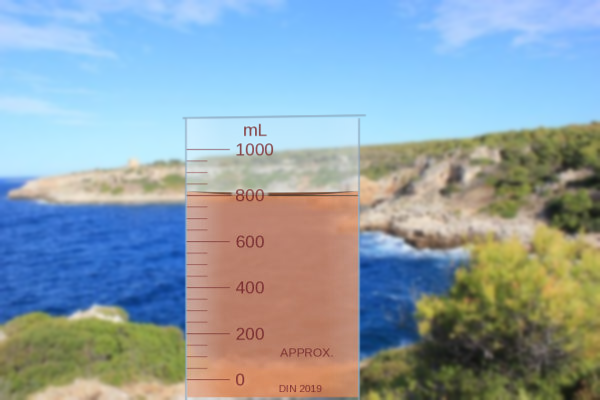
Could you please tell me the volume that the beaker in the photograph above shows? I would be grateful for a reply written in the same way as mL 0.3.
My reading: mL 800
